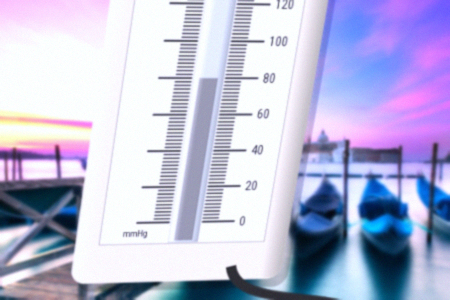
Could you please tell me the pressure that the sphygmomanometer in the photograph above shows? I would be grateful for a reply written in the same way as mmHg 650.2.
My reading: mmHg 80
